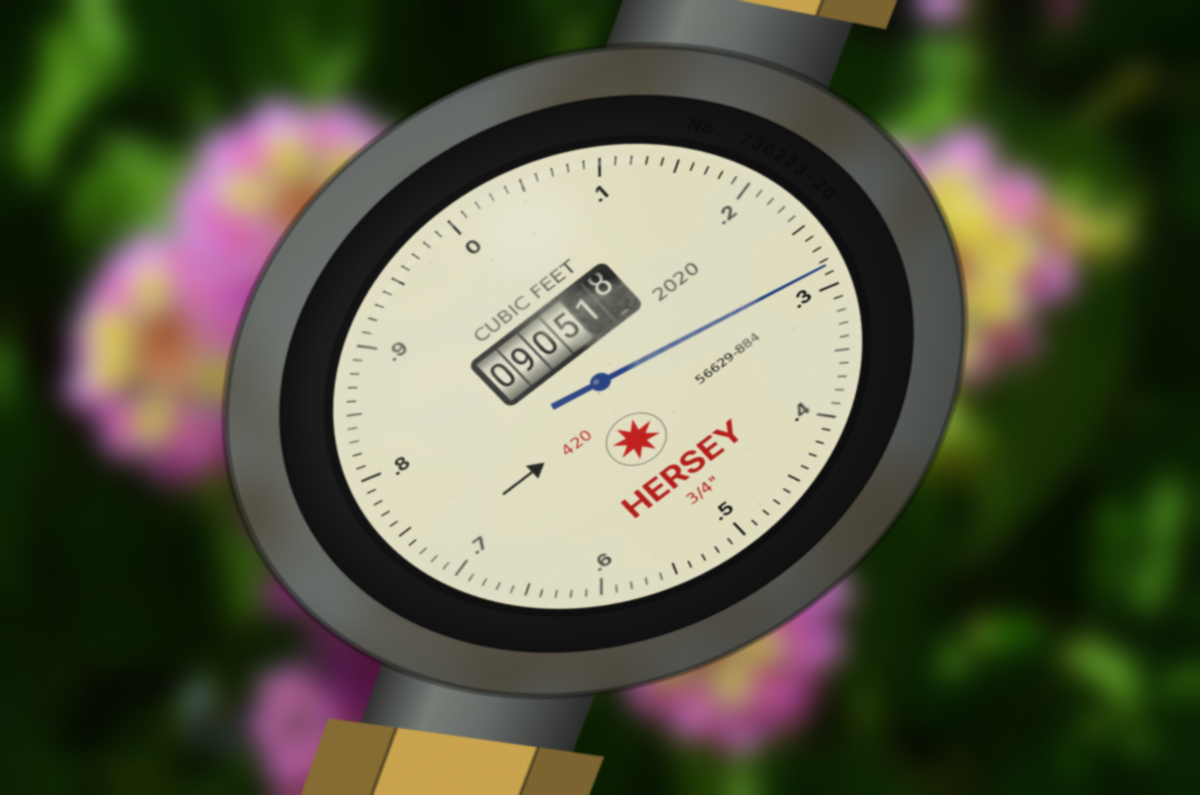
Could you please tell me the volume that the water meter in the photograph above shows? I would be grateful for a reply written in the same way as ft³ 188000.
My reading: ft³ 90518.28
